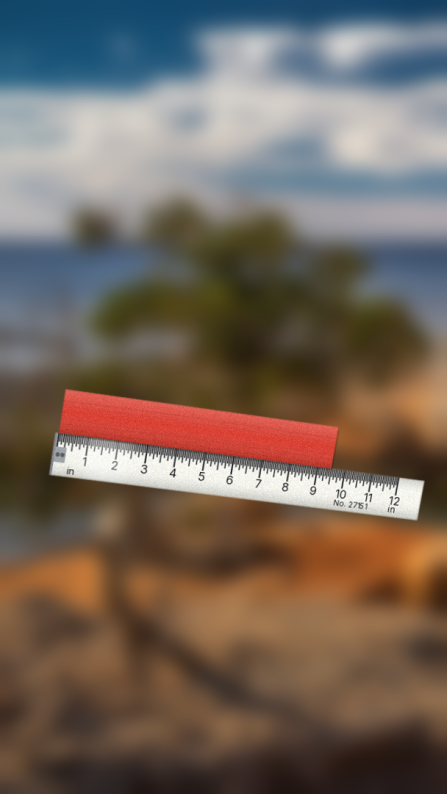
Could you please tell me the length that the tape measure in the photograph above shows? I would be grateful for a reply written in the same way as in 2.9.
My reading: in 9.5
